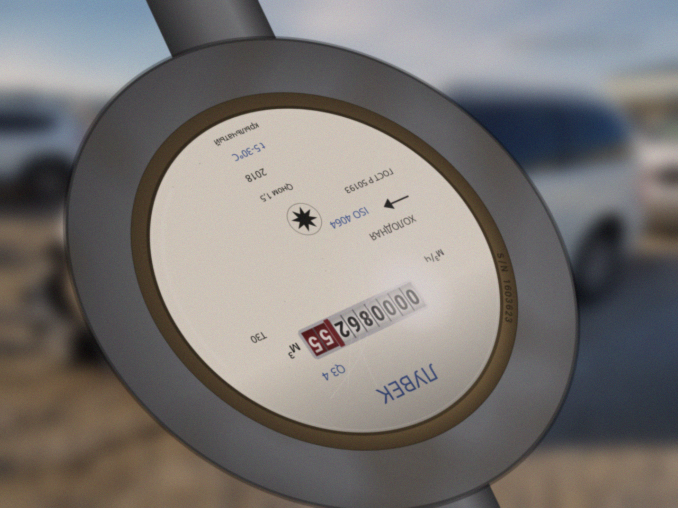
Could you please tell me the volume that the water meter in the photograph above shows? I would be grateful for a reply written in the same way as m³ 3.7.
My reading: m³ 862.55
